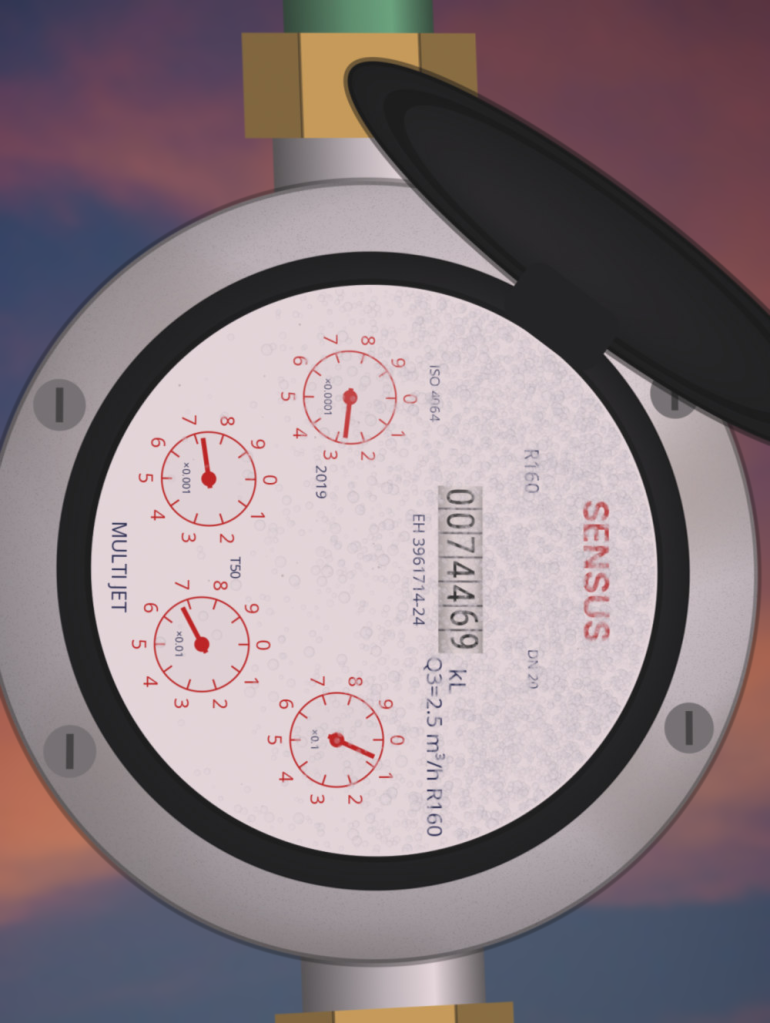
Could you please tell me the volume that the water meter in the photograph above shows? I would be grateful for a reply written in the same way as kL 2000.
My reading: kL 74469.0672
